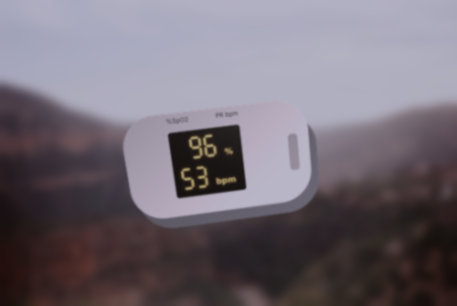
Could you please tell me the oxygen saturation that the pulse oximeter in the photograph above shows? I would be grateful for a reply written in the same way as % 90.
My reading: % 96
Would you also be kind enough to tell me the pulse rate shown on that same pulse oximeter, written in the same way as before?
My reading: bpm 53
